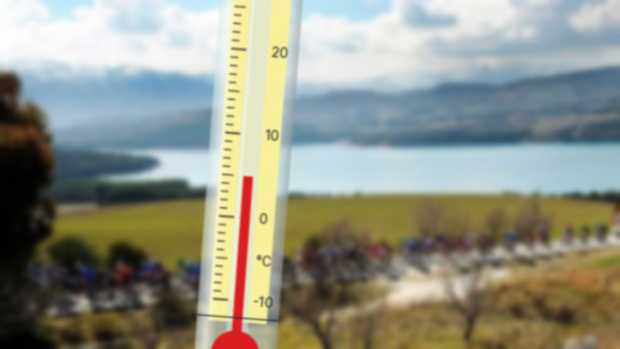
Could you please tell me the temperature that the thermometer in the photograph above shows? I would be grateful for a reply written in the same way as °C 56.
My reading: °C 5
